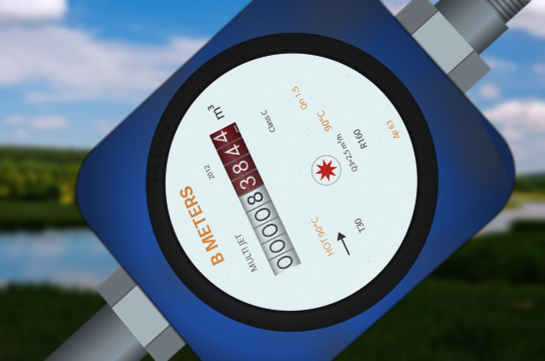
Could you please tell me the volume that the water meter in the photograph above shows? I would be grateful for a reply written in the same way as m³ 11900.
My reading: m³ 8.3844
